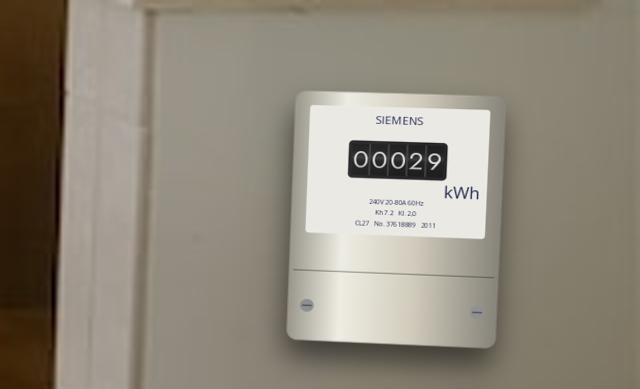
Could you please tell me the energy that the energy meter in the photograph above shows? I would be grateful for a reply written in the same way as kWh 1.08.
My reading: kWh 29
